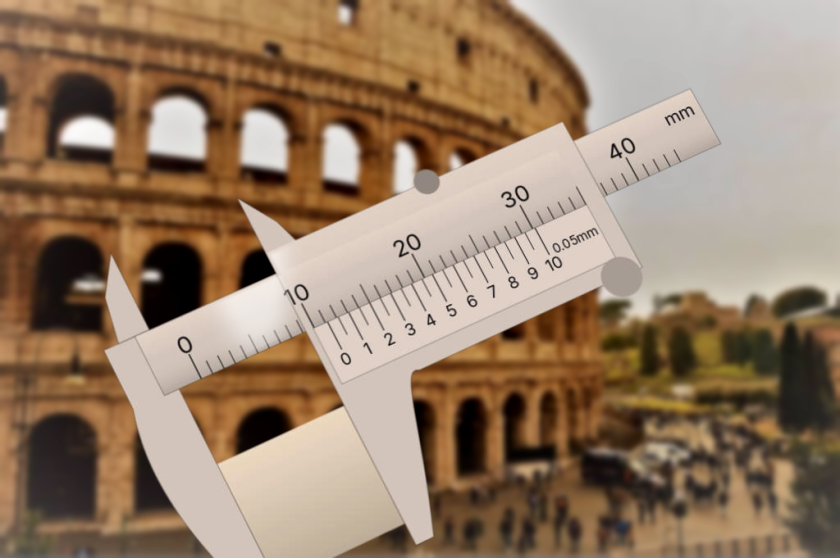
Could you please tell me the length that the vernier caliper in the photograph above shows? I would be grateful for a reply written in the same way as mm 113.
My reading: mm 11.2
